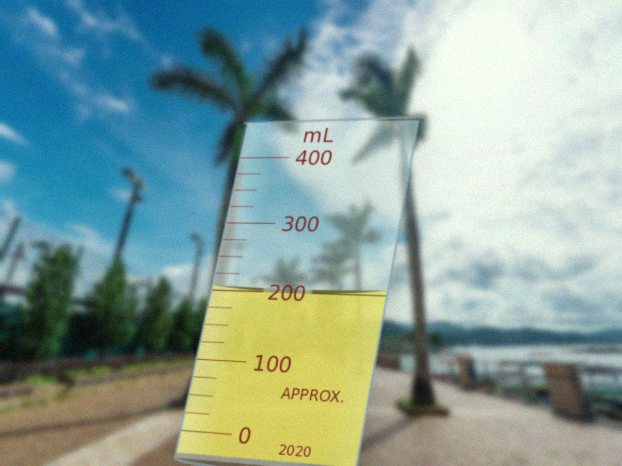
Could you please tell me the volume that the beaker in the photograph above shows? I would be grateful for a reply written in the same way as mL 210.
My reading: mL 200
